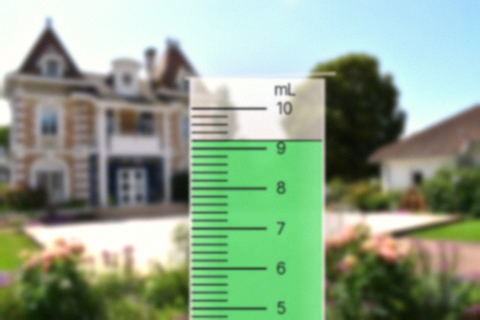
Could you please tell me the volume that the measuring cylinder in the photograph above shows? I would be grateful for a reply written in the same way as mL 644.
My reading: mL 9.2
